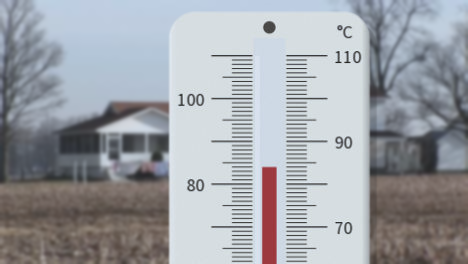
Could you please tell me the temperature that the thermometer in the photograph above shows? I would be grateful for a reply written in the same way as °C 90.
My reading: °C 84
